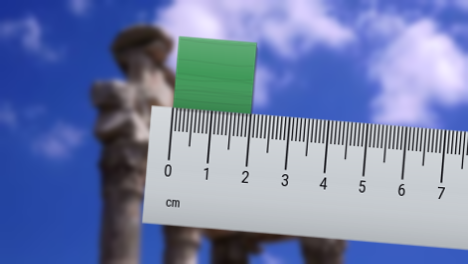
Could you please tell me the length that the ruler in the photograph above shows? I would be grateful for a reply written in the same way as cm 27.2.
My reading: cm 2
